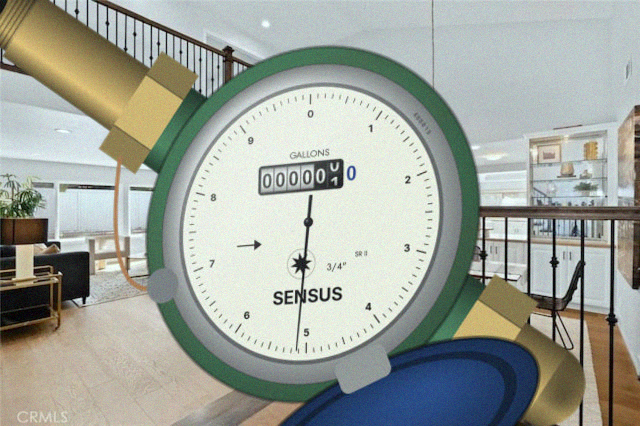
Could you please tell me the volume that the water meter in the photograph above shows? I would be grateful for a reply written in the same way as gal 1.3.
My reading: gal 5.1
